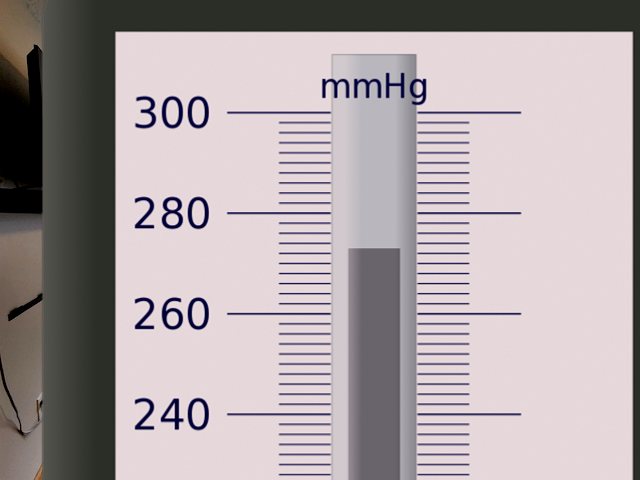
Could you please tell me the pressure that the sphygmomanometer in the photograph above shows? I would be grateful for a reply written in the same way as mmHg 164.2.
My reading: mmHg 273
